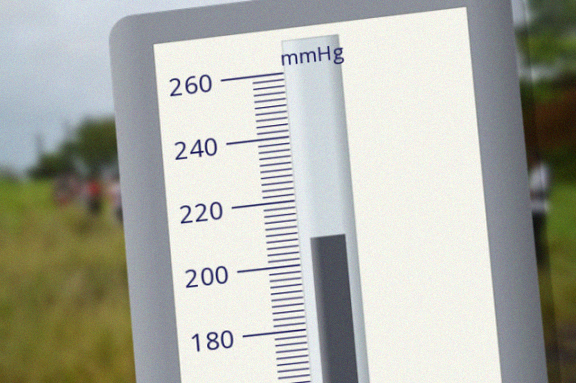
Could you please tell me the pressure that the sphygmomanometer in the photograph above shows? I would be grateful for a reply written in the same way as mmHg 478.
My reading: mmHg 208
